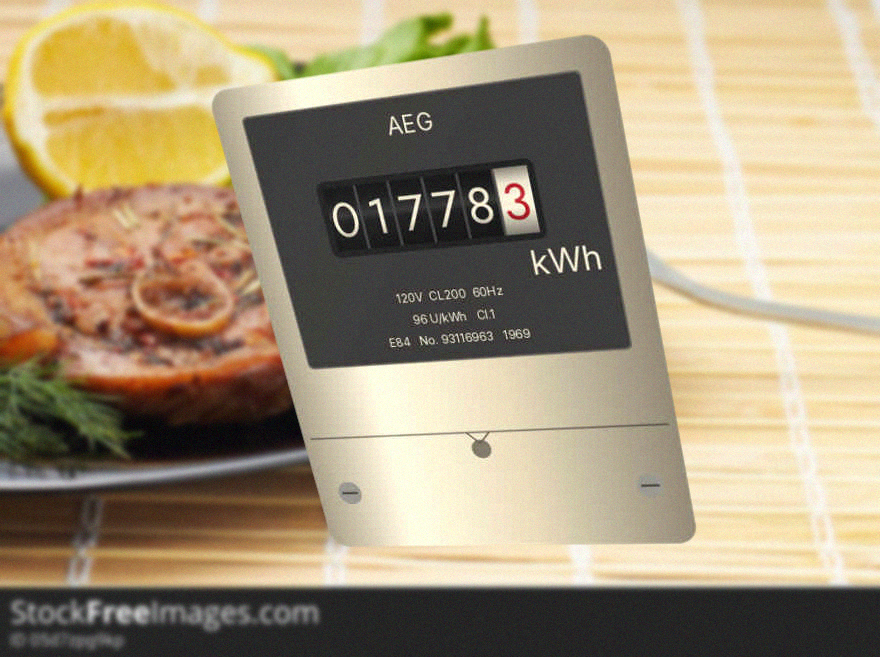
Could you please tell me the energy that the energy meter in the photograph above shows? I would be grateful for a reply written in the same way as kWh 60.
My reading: kWh 1778.3
